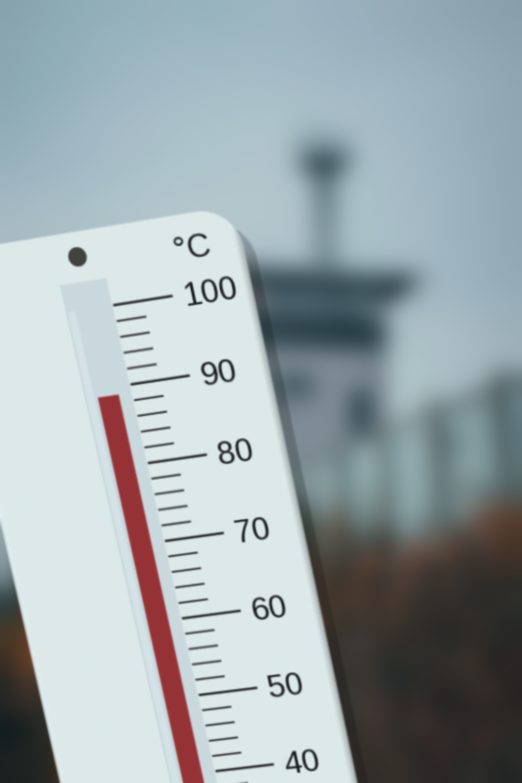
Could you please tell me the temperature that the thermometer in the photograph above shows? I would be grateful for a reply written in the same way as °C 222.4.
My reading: °C 89
